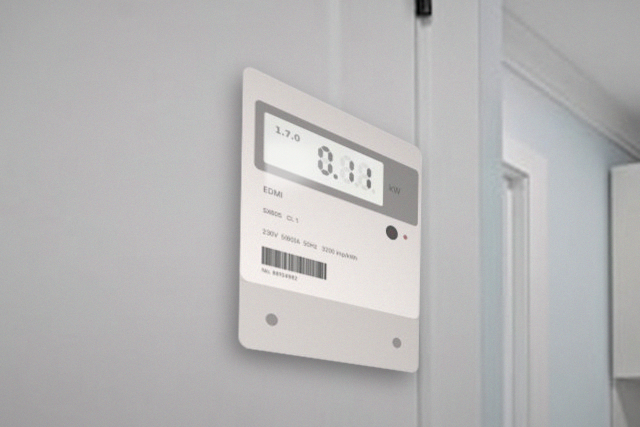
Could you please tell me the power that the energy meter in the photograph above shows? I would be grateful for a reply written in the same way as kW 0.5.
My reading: kW 0.11
